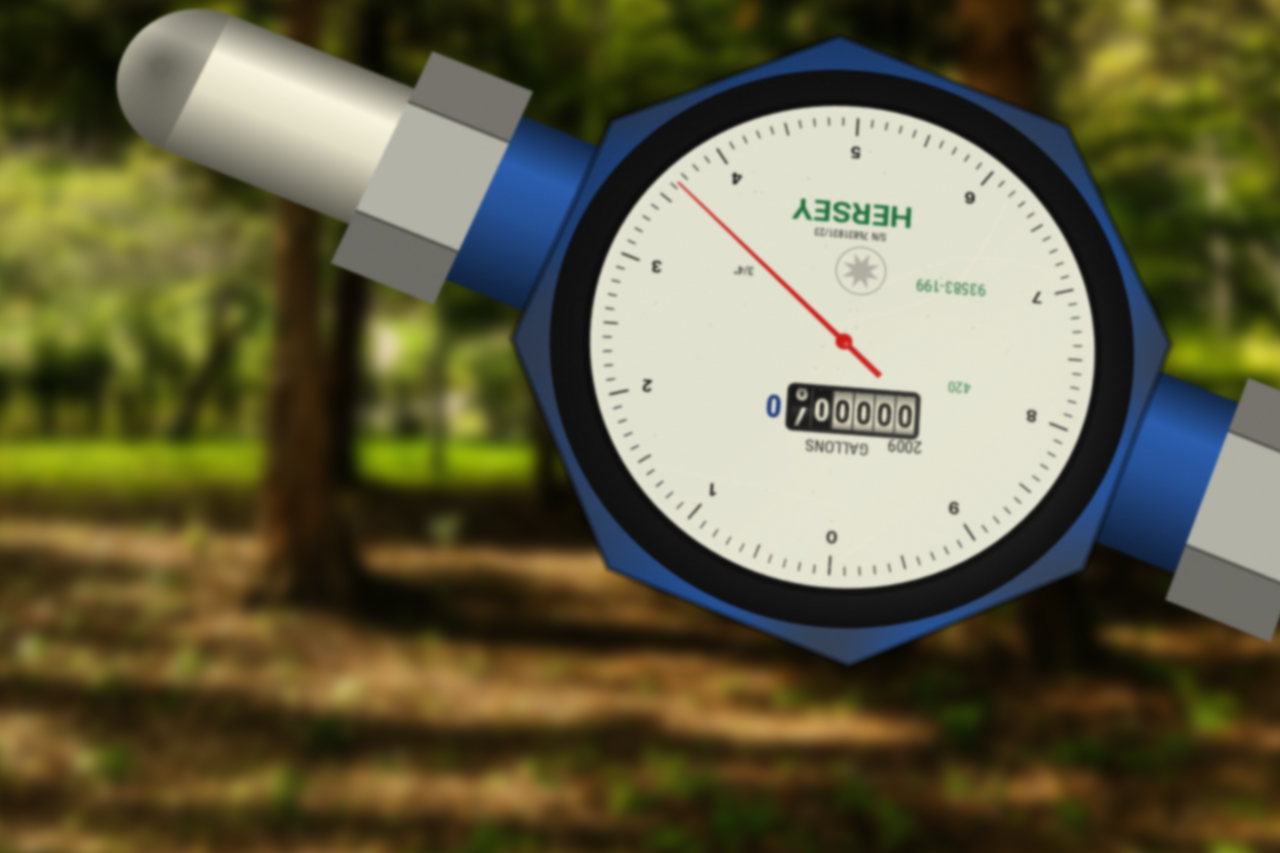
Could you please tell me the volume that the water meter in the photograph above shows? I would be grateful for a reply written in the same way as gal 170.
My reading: gal 73.6
